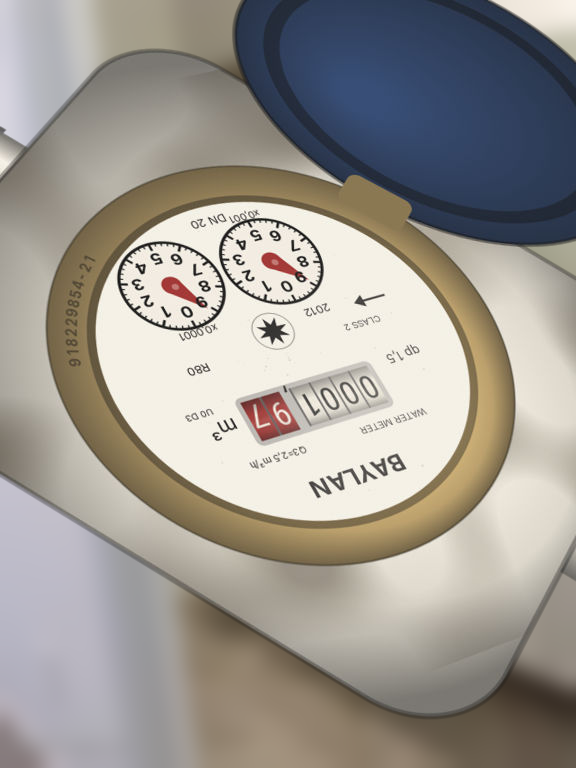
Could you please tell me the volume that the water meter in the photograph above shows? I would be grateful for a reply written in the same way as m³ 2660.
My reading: m³ 1.9689
